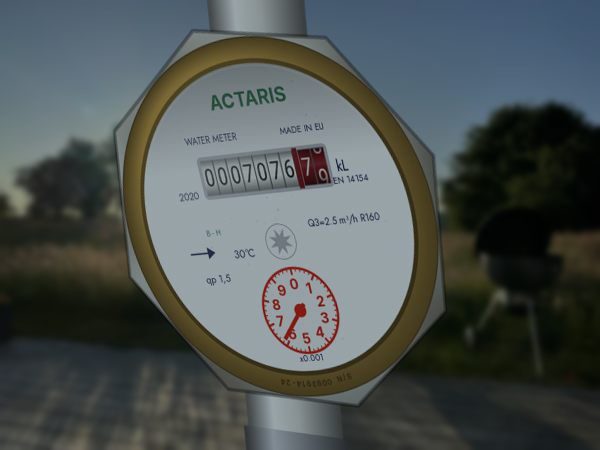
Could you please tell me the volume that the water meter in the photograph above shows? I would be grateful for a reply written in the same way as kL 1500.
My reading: kL 7076.786
